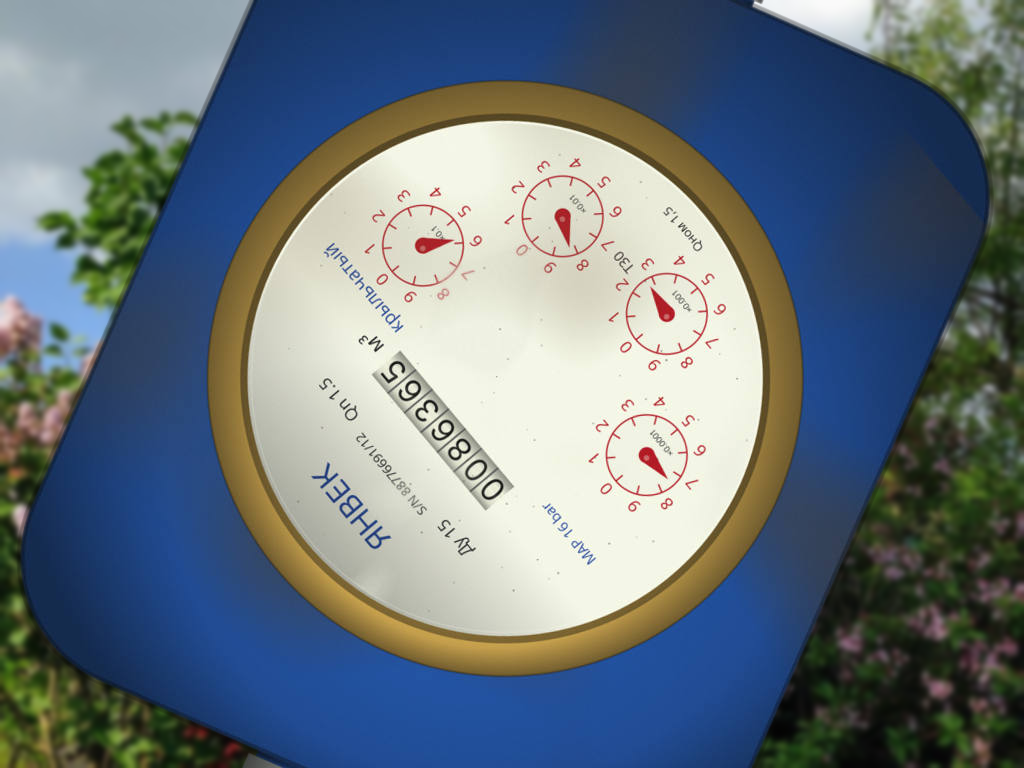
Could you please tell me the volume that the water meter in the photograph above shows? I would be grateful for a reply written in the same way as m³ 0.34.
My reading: m³ 86365.5827
